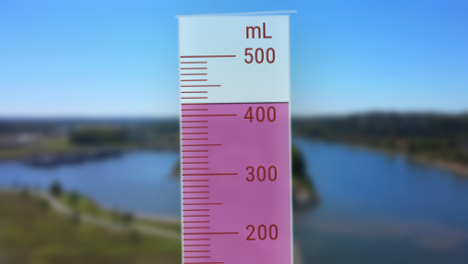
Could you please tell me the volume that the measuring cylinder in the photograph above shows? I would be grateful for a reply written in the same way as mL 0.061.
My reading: mL 420
